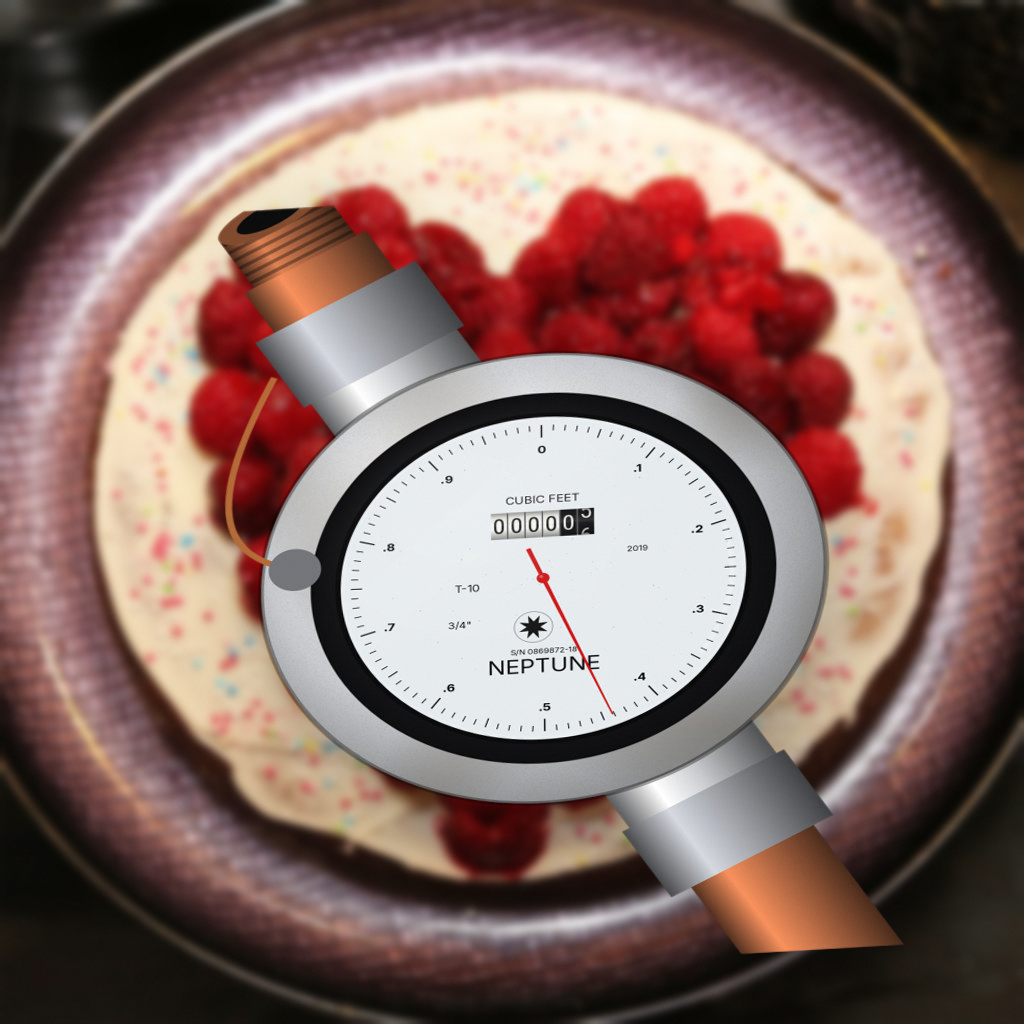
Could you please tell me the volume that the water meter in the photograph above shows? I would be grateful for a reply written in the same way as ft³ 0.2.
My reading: ft³ 5.44
